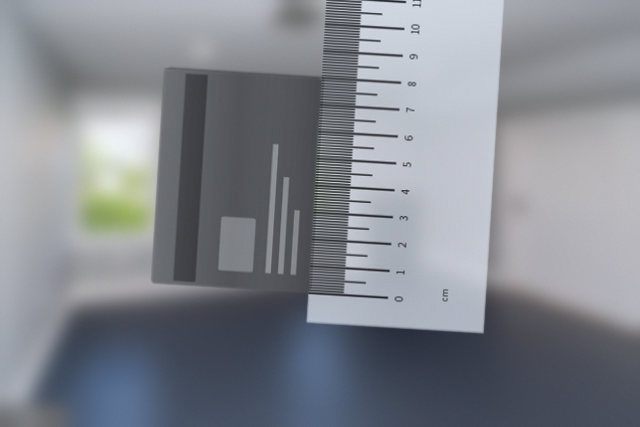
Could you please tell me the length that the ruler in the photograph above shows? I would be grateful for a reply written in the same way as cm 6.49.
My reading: cm 8
